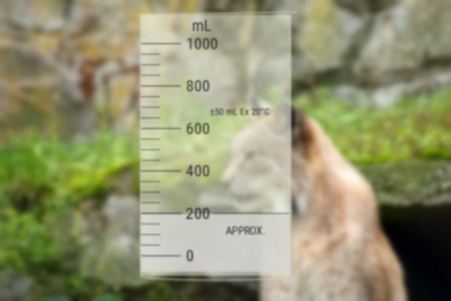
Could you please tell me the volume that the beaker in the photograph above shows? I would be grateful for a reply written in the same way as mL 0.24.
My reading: mL 200
